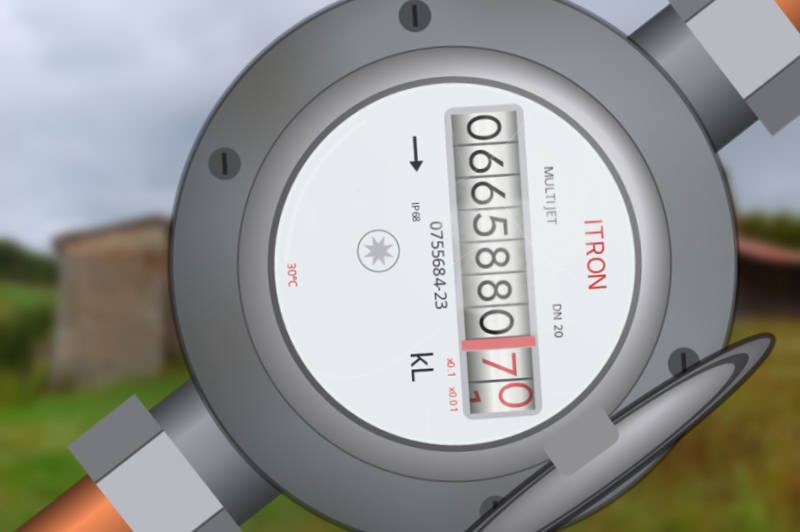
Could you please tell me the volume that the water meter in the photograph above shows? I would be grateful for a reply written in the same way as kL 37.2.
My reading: kL 665880.70
